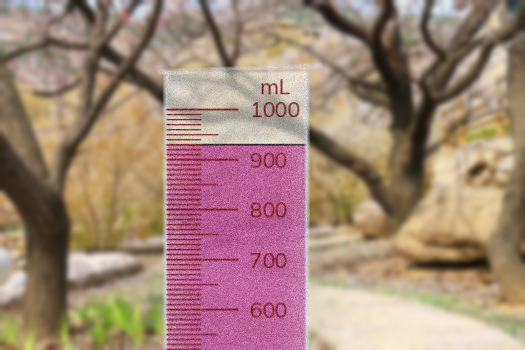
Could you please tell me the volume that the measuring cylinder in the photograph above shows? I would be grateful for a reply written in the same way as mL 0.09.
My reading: mL 930
